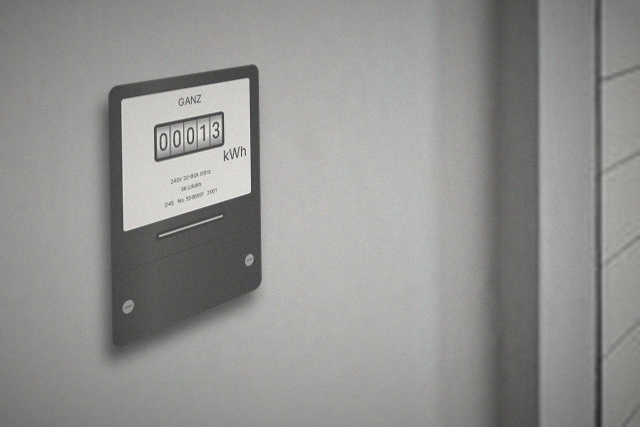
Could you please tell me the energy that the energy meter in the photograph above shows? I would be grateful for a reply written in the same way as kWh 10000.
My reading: kWh 13
